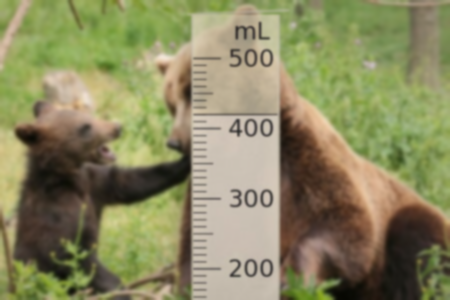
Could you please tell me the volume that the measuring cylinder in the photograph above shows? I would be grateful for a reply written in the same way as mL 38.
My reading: mL 420
